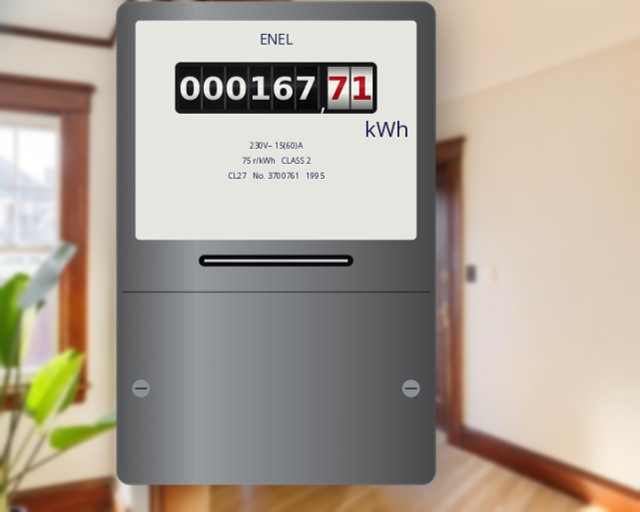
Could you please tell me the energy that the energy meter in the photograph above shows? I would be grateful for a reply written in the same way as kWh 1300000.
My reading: kWh 167.71
